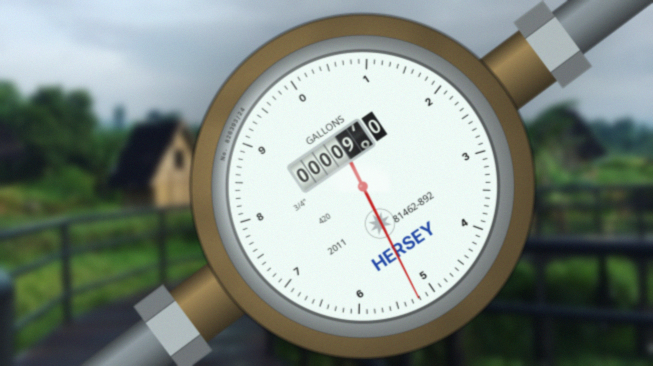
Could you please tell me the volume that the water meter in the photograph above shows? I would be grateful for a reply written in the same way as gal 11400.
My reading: gal 975.2
